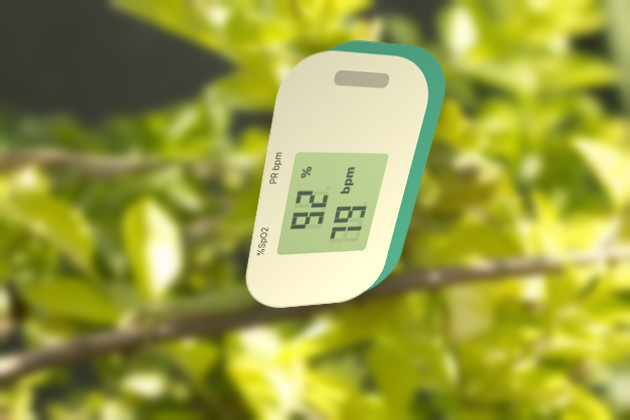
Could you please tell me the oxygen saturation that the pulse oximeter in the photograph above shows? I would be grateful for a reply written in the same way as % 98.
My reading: % 92
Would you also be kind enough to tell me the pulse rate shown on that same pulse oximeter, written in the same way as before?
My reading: bpm 79
